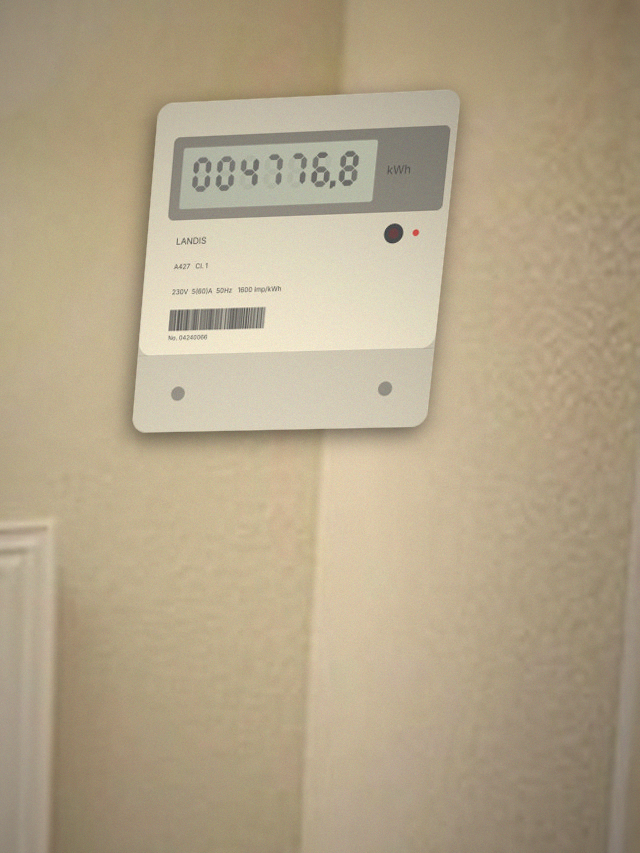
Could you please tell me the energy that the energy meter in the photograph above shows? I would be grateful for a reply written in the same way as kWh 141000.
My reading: kWh 4776.8
